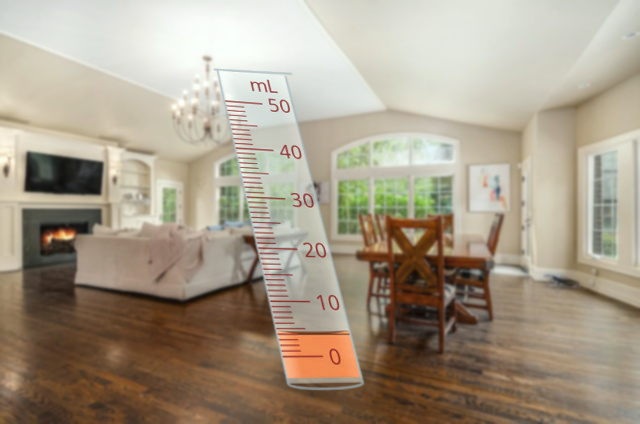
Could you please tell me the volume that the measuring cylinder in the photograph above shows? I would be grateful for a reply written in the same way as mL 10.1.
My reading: mL 4
